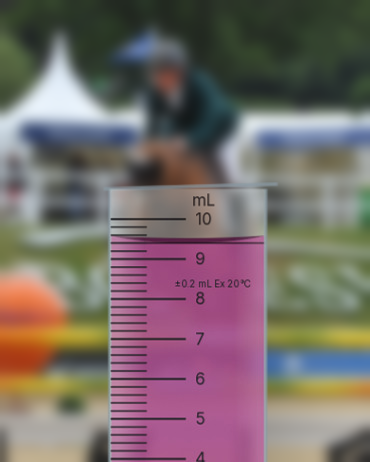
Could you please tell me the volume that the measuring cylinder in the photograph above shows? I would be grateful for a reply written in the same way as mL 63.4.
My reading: mL 9.4
